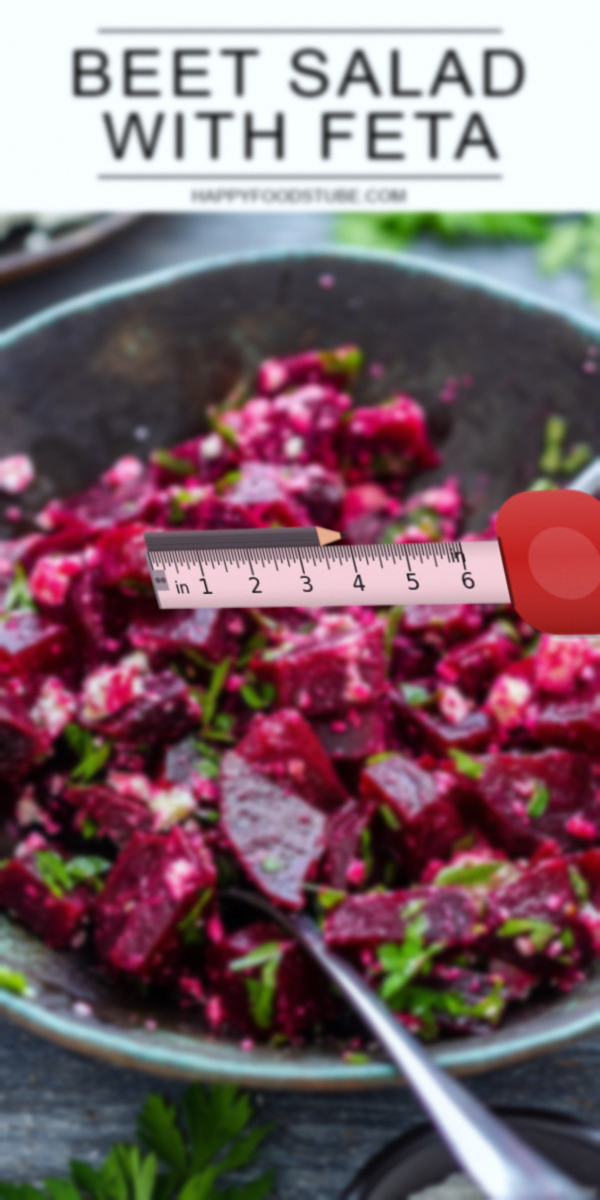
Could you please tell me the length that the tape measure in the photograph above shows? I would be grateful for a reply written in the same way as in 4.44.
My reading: in 4
